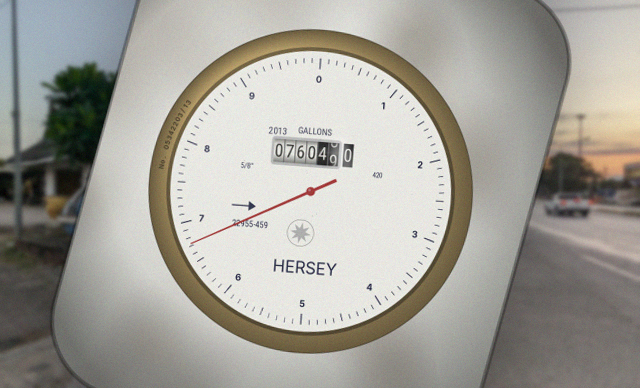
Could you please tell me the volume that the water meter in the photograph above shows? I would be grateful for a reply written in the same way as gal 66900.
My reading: gal 760486.7
